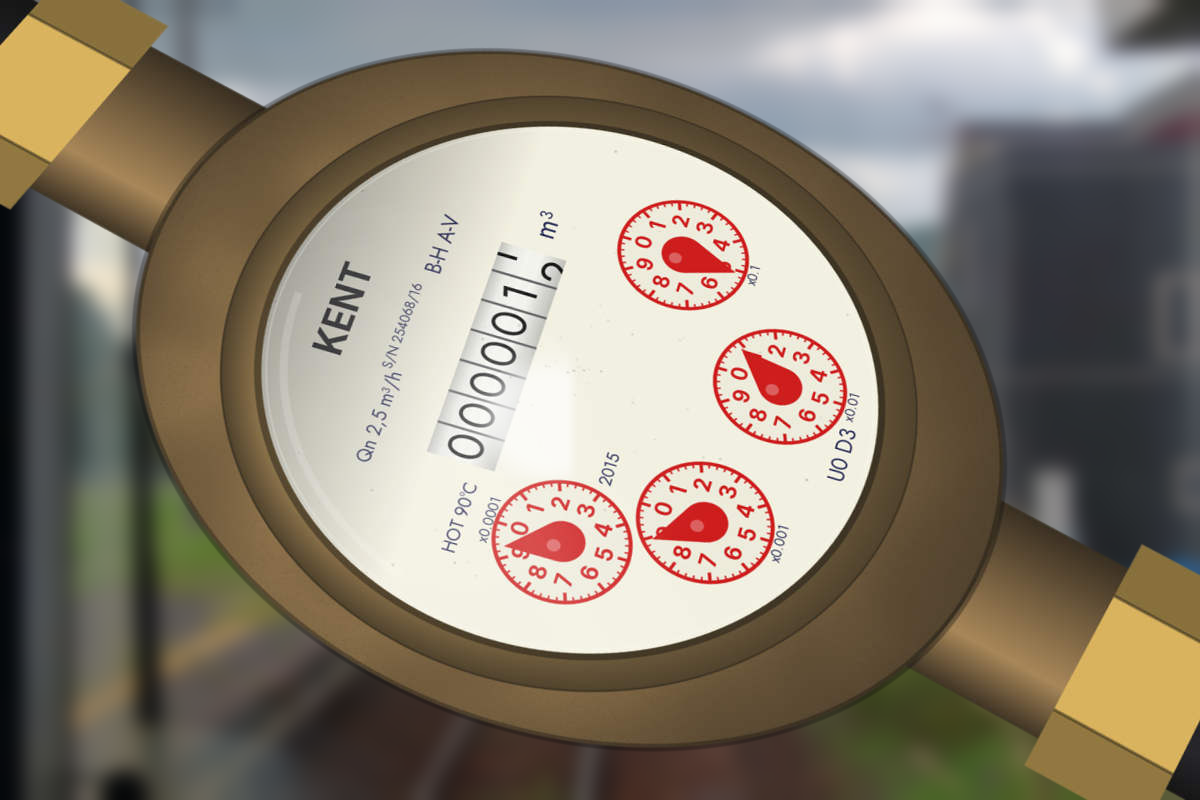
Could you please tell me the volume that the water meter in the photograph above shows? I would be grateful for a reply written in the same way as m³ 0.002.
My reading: m³ 11.5089
